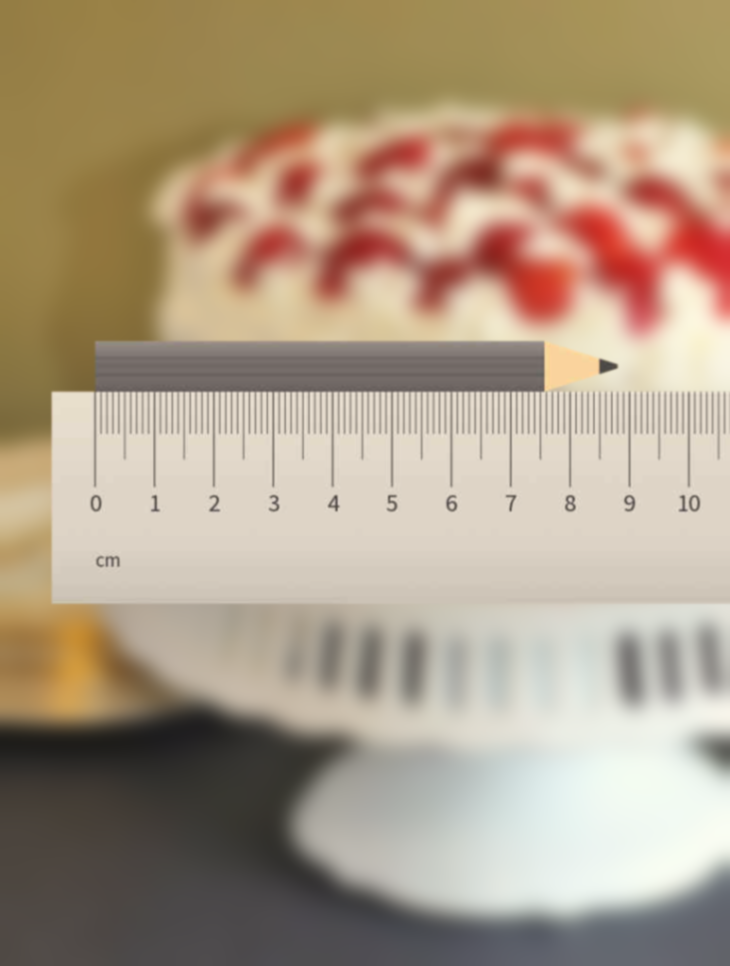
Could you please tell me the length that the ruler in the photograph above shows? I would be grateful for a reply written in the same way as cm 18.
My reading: cm 8.8
